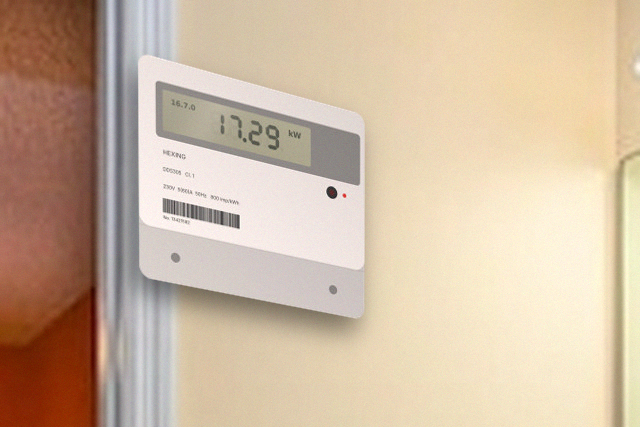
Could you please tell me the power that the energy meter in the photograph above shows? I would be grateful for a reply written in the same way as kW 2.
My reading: kW 17.29
